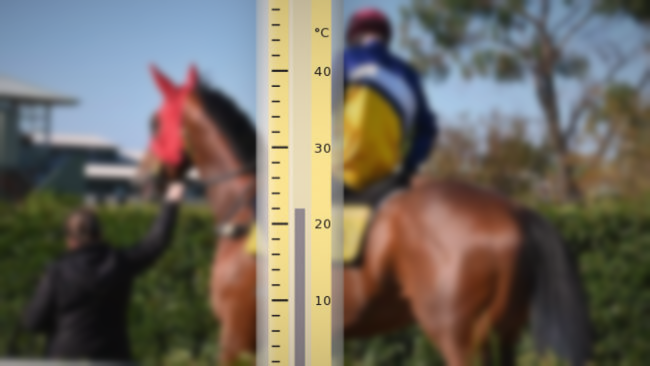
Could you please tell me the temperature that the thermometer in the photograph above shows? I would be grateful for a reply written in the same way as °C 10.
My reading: °C 22
